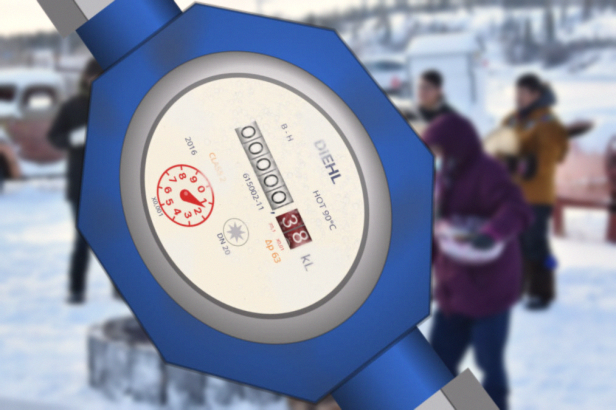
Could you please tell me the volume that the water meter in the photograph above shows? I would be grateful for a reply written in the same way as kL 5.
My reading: kL 0.381
